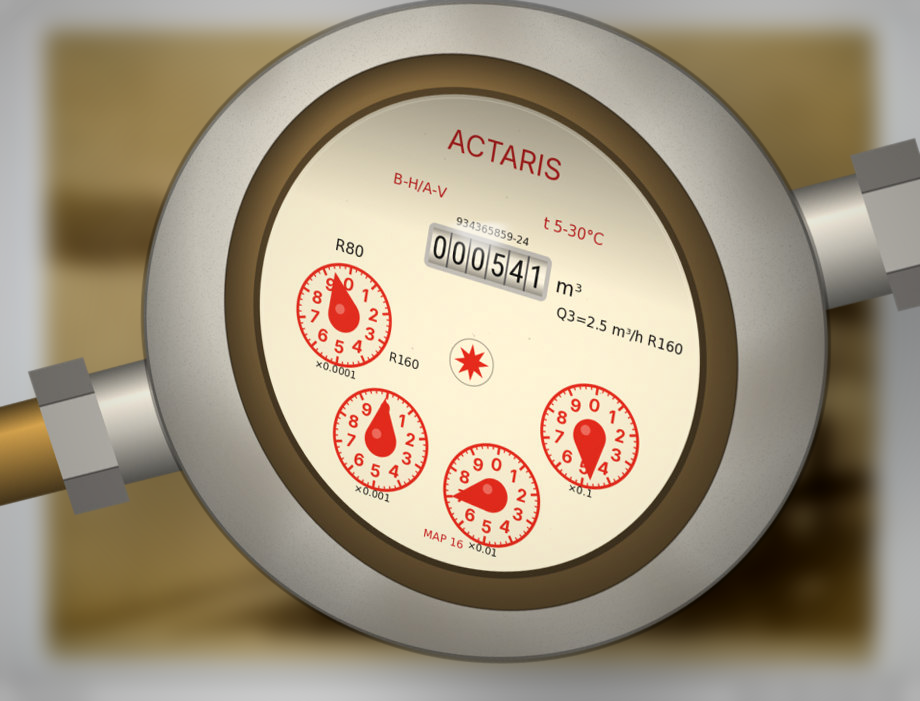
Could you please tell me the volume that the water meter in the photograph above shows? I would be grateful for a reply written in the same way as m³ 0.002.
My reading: m³ 541.4699
